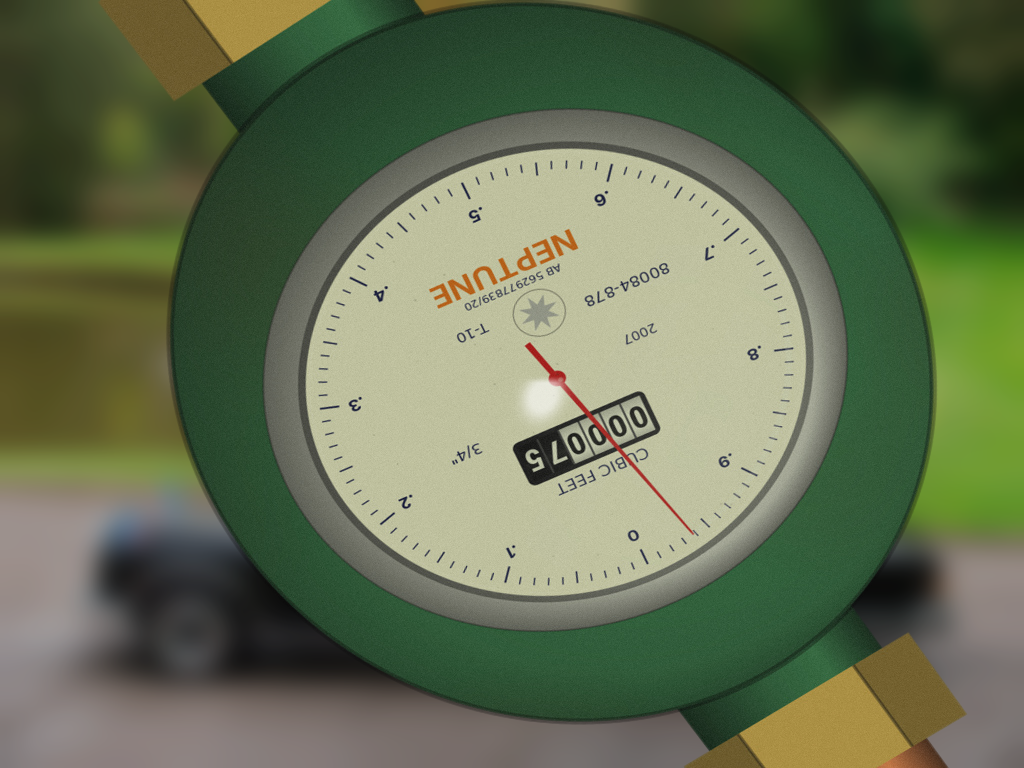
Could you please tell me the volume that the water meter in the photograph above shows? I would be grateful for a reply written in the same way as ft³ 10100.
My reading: ft³ 74.96
